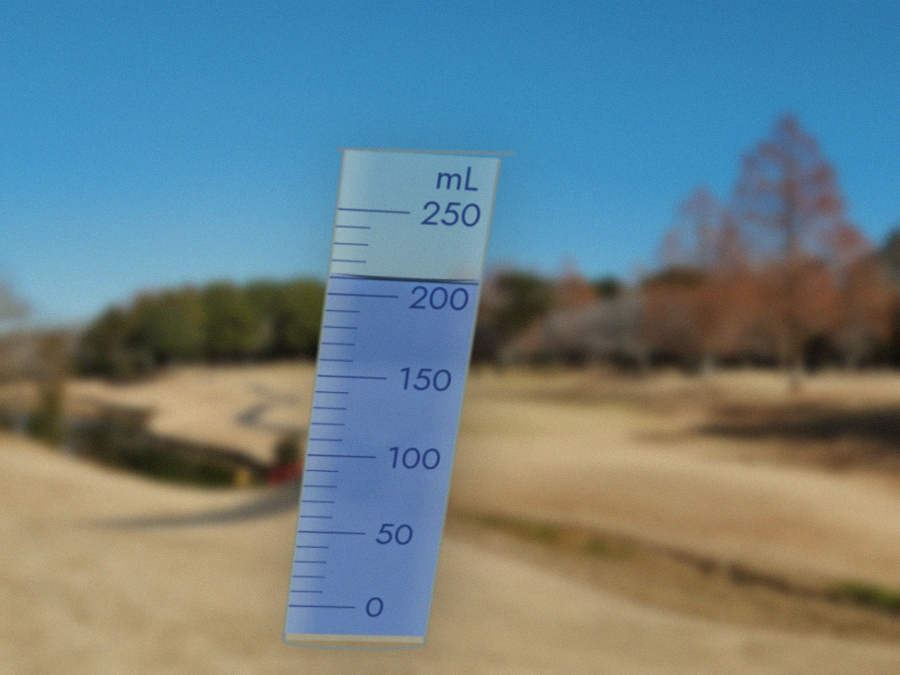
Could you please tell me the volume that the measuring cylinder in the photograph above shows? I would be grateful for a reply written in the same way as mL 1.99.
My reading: mL 210
